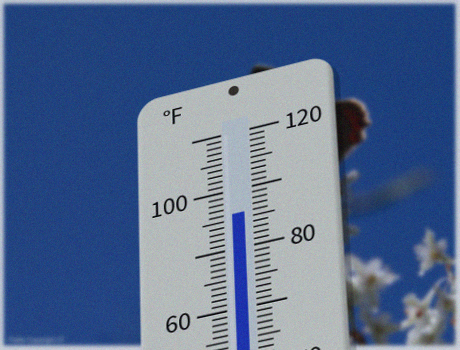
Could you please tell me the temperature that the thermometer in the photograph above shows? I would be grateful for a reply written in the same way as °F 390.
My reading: °F 92
